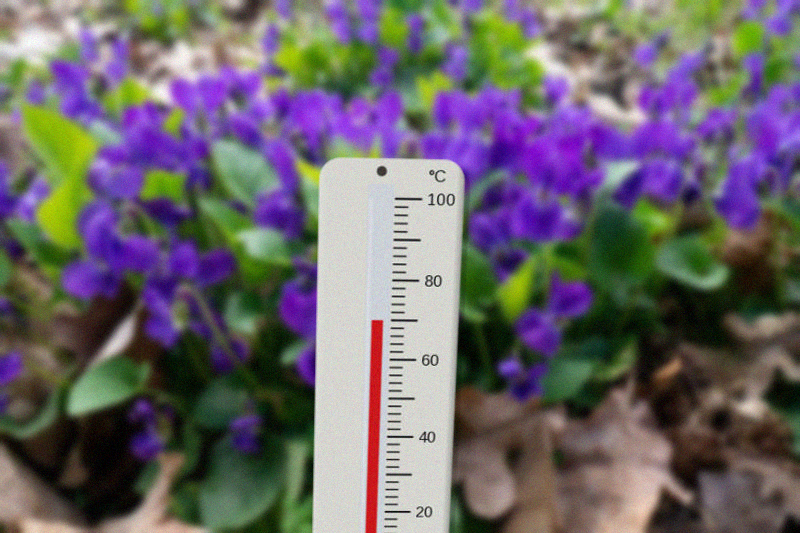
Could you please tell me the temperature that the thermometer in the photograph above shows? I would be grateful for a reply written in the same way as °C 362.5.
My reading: °C 70
